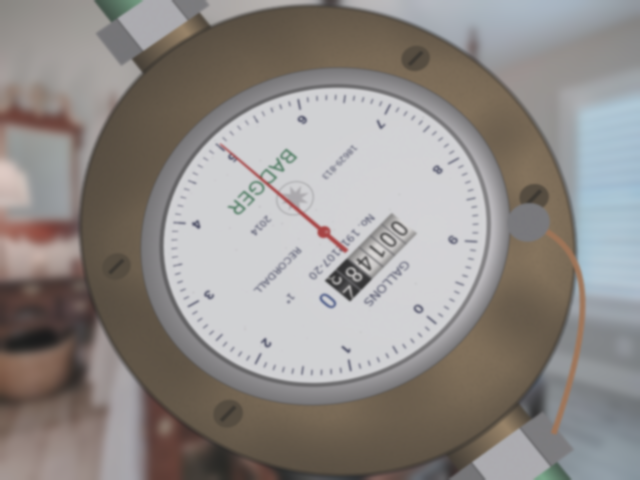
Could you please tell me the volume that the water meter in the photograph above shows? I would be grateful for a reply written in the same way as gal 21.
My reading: gal 14825.0
